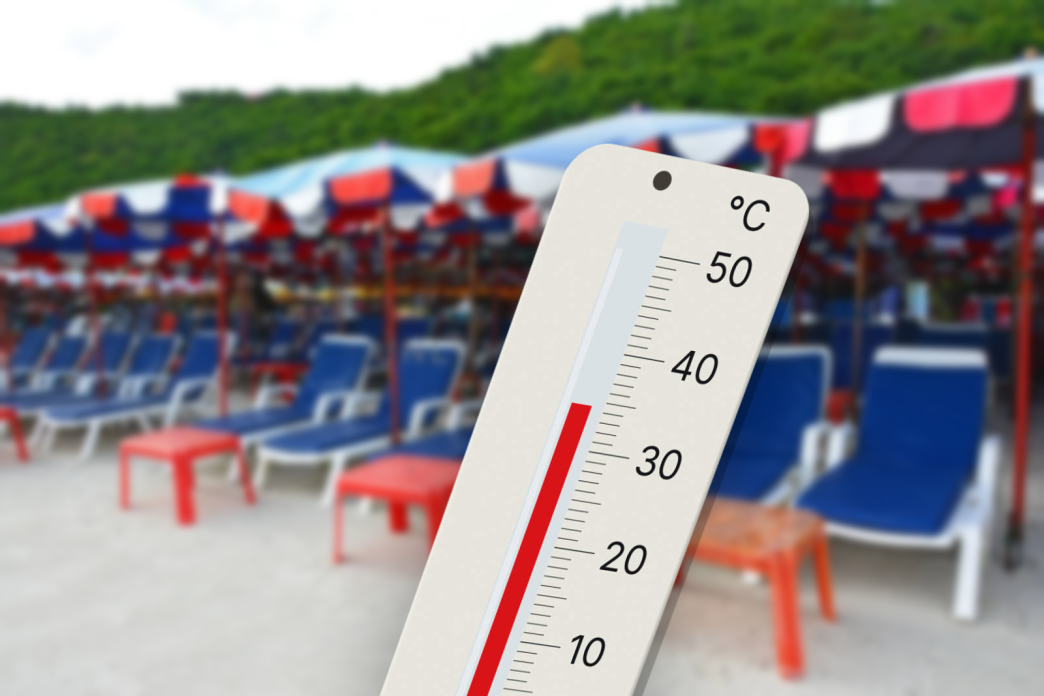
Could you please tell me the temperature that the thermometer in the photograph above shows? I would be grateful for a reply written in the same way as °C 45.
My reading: °C 34.5
